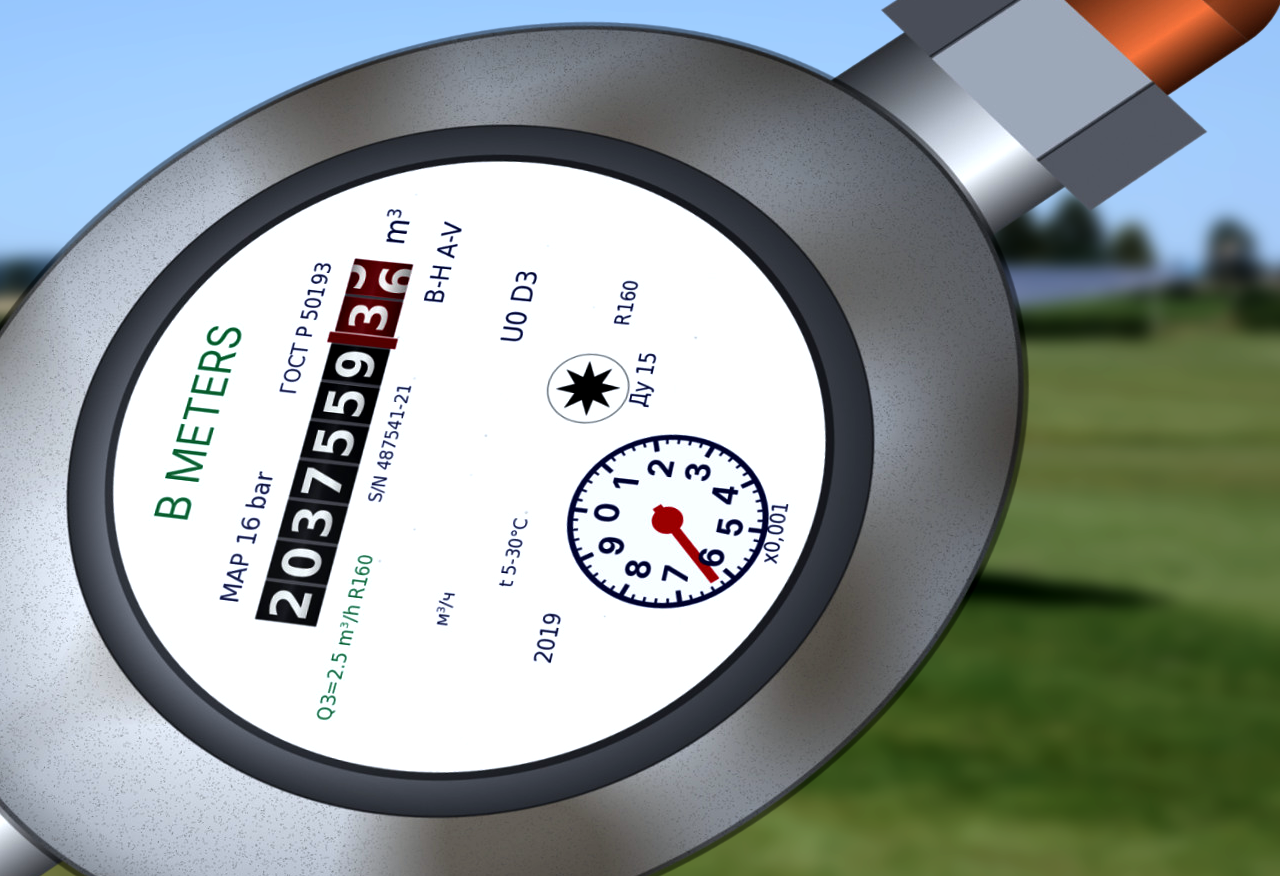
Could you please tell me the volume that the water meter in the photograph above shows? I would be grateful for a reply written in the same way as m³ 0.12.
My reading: m³ 2037559.356
